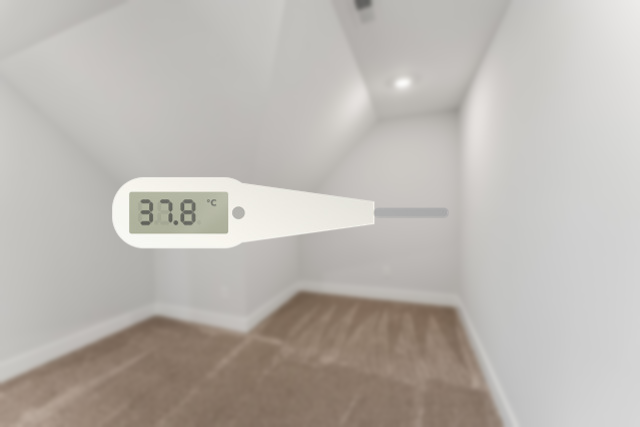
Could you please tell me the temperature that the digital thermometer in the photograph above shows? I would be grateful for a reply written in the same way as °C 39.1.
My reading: °C 37.8
